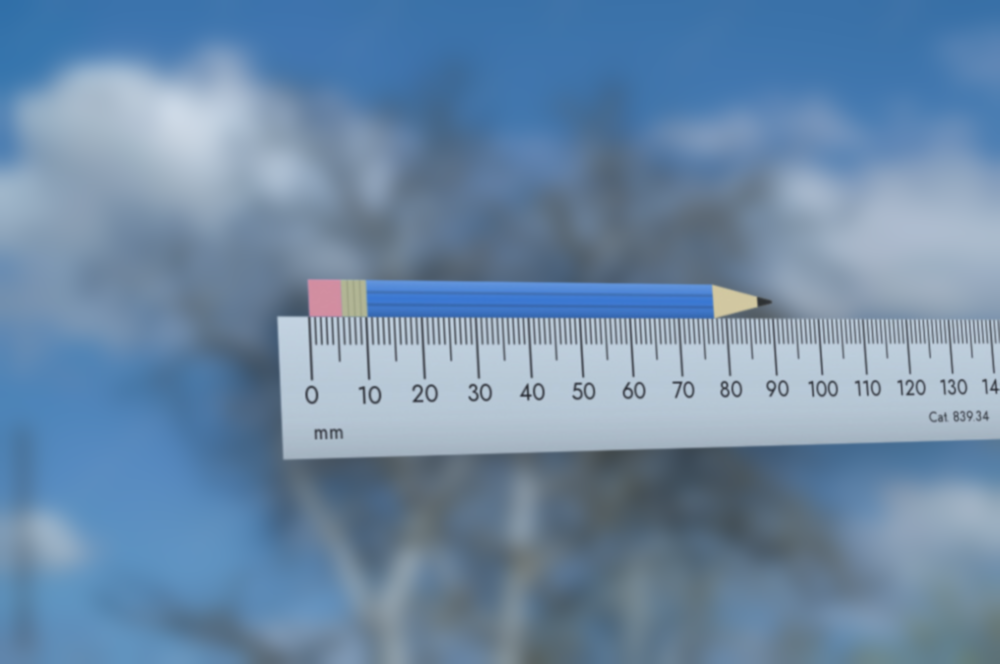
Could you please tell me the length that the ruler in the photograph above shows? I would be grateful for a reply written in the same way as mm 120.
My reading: mm 90
